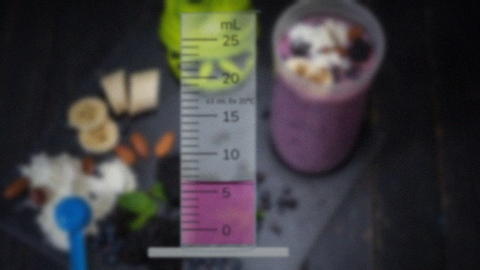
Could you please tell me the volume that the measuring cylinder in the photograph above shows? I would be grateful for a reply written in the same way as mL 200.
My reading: mL 6
